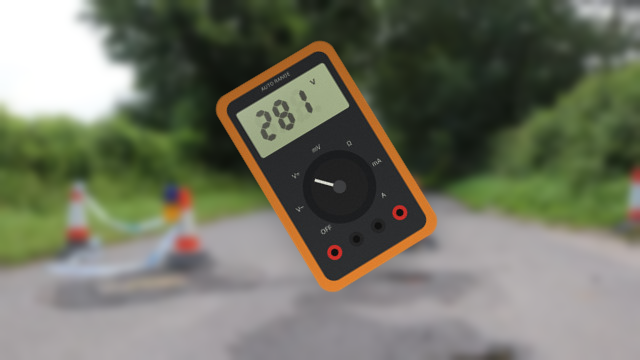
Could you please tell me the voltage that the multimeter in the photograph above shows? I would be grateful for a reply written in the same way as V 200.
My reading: V 281
